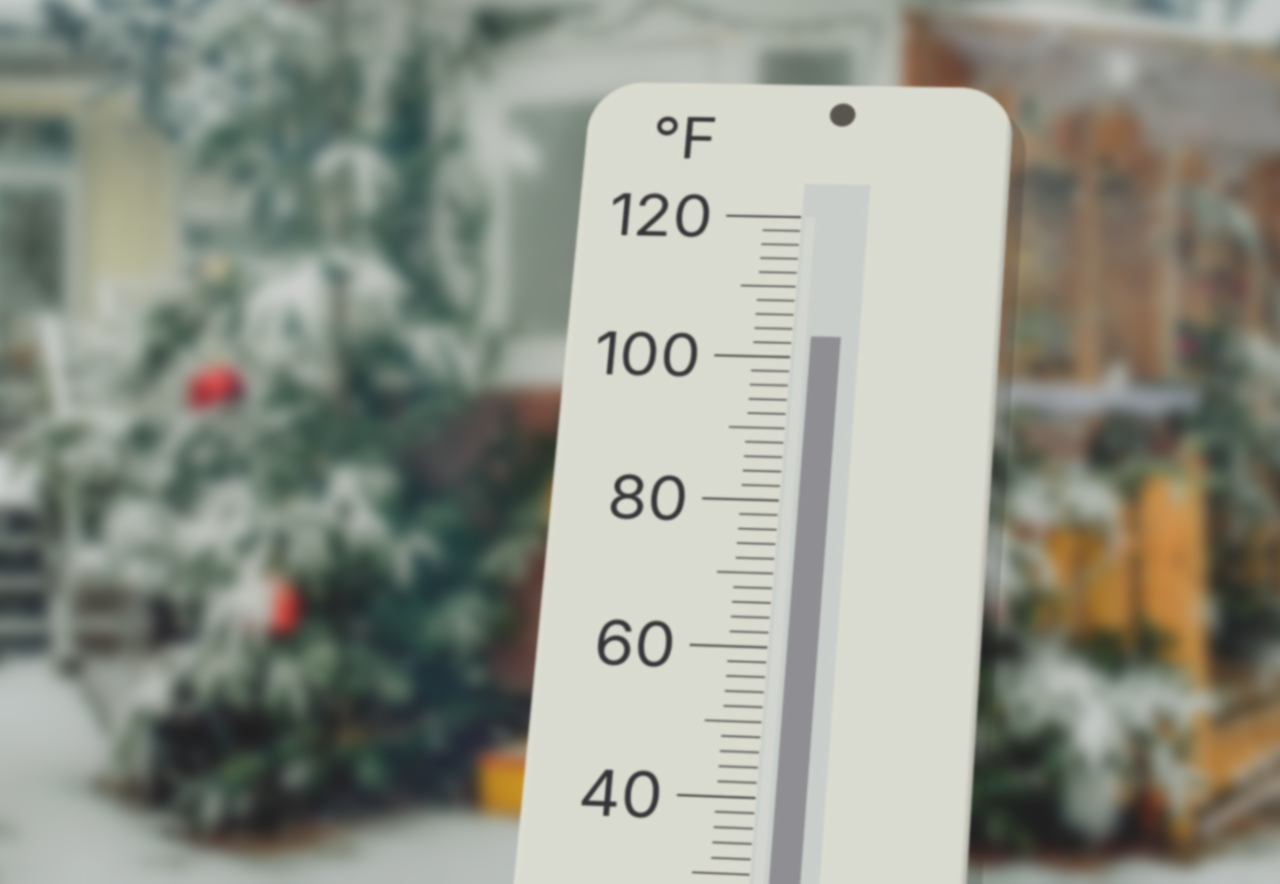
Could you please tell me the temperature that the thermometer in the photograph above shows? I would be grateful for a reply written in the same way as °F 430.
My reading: °F 103
